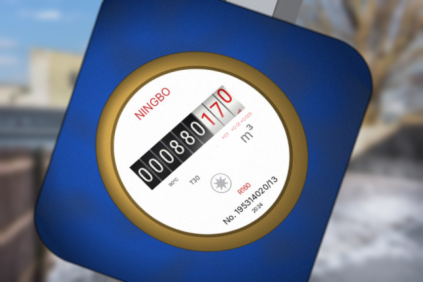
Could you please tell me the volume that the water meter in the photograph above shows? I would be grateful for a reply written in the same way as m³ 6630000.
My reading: m³ 880.170
